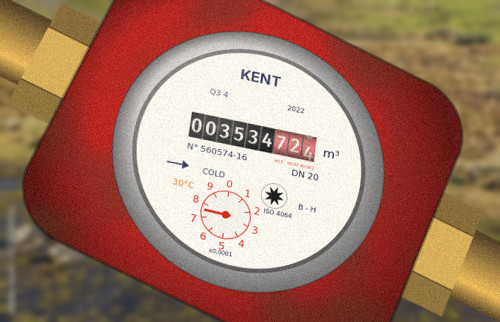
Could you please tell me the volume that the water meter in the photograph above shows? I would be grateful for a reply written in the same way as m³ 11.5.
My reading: m³ 3534.7237
